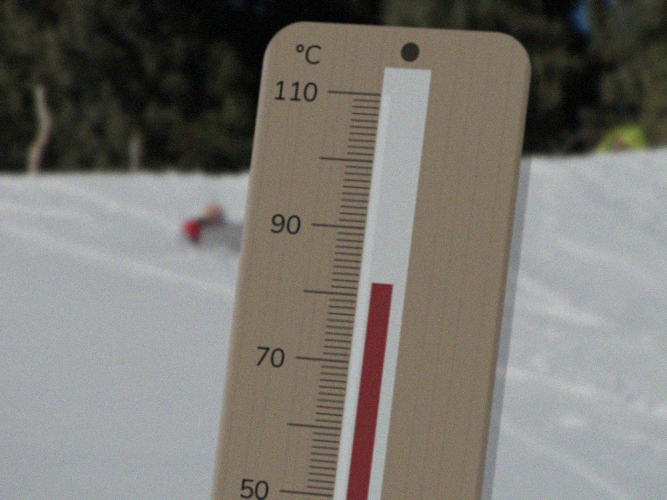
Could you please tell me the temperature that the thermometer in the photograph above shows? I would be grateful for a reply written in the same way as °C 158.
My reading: °C 82
